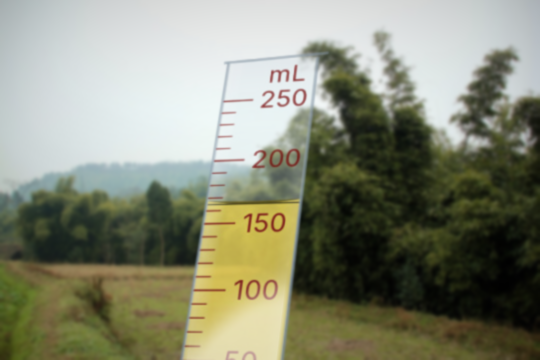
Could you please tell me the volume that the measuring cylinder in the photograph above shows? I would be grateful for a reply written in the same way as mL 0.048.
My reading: mL 165
